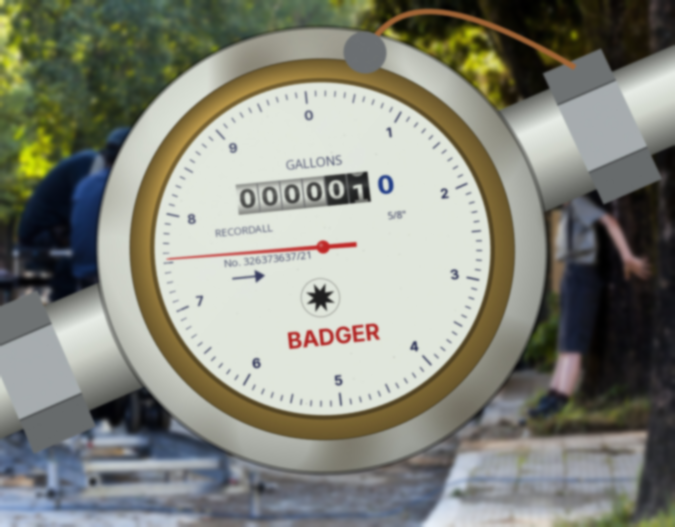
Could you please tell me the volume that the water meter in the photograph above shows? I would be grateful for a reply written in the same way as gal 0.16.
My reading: gal 7.5
